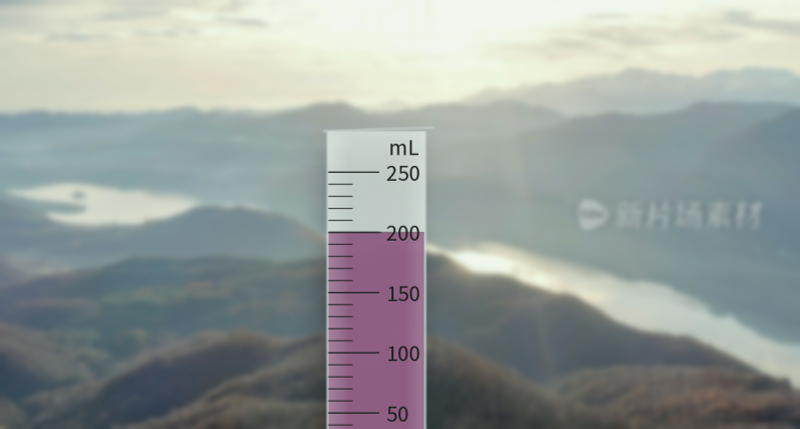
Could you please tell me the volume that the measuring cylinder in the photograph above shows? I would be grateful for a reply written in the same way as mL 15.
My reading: mL 200
